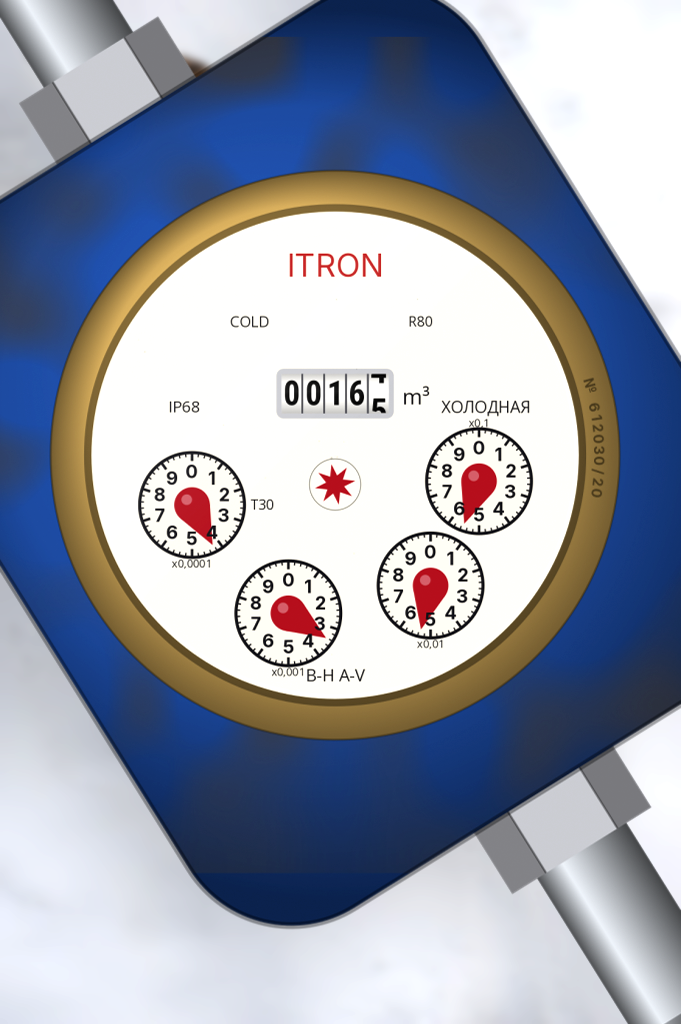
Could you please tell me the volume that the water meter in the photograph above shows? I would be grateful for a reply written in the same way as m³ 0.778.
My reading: m³ 164.5534
